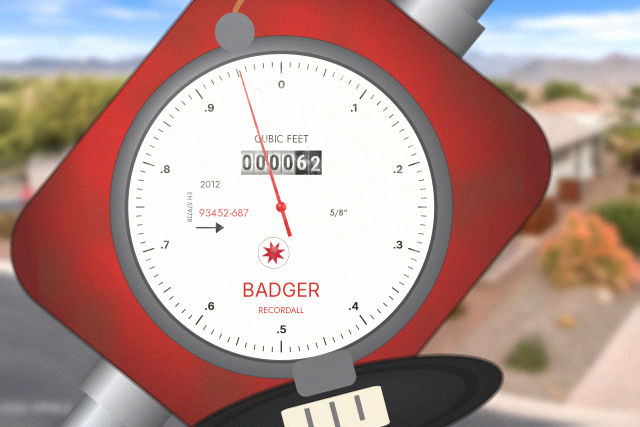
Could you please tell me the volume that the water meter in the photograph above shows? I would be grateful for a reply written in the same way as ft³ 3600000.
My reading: ft³ 61.95
